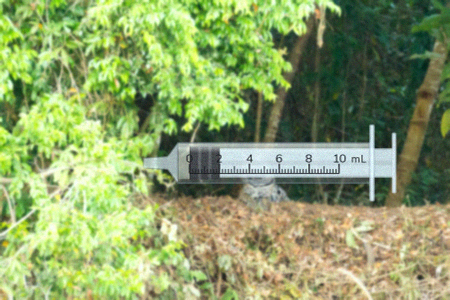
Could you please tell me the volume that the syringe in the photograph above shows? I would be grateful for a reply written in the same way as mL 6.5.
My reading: mL 0
